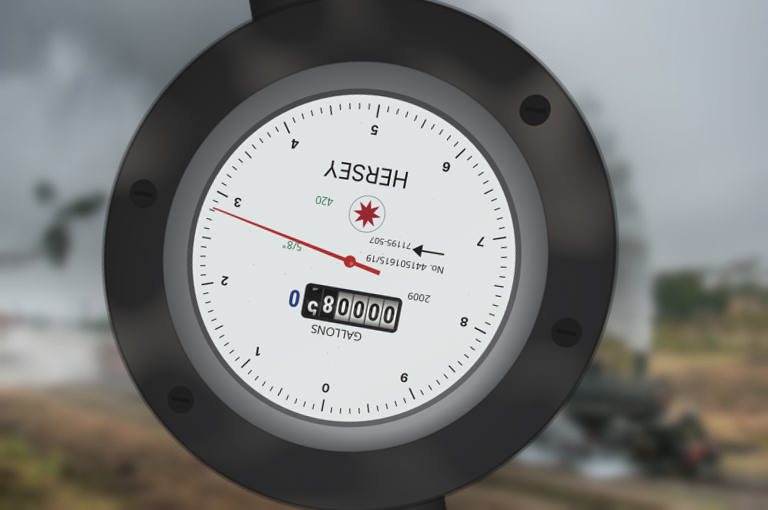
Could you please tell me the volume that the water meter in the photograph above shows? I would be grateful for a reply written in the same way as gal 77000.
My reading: gal 852.8
